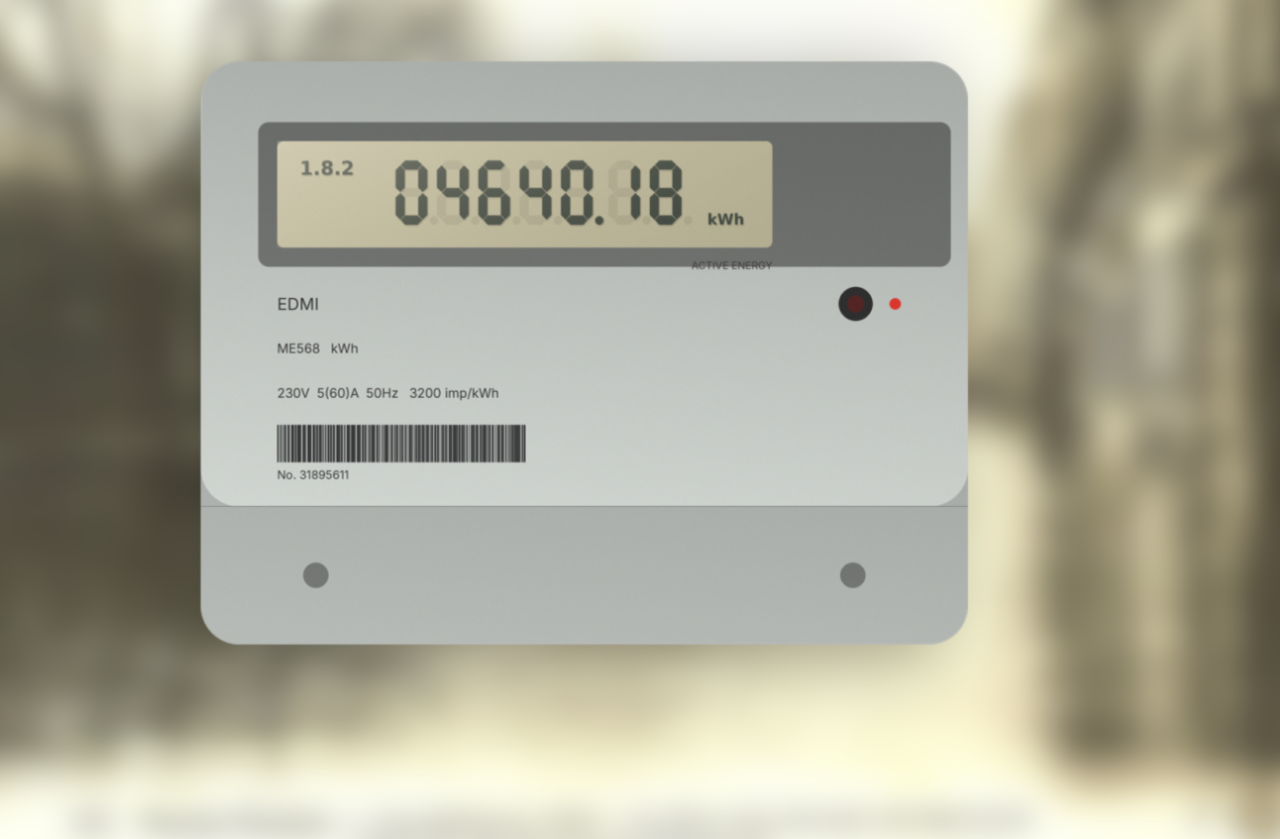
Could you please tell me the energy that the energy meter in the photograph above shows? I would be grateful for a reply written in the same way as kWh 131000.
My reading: kWh 4640.18
